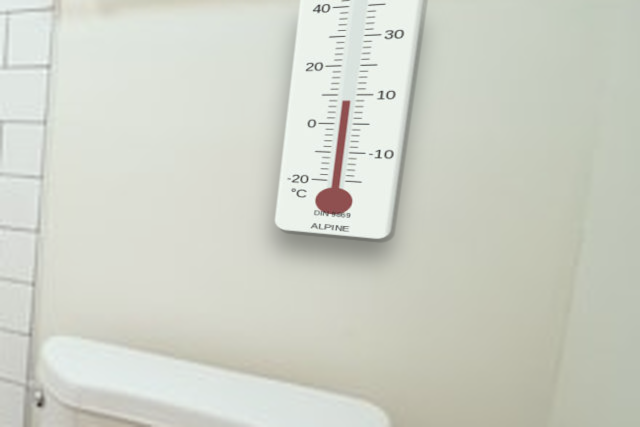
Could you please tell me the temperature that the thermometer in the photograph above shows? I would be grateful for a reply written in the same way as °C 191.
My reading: °C 8
